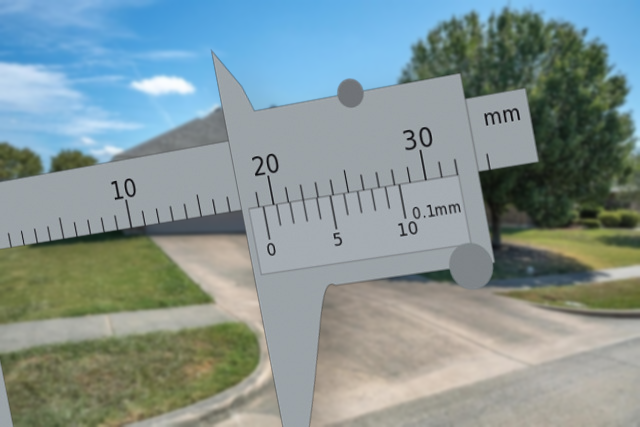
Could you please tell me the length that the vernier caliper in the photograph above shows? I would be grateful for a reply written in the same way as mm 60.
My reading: mm 19.3
